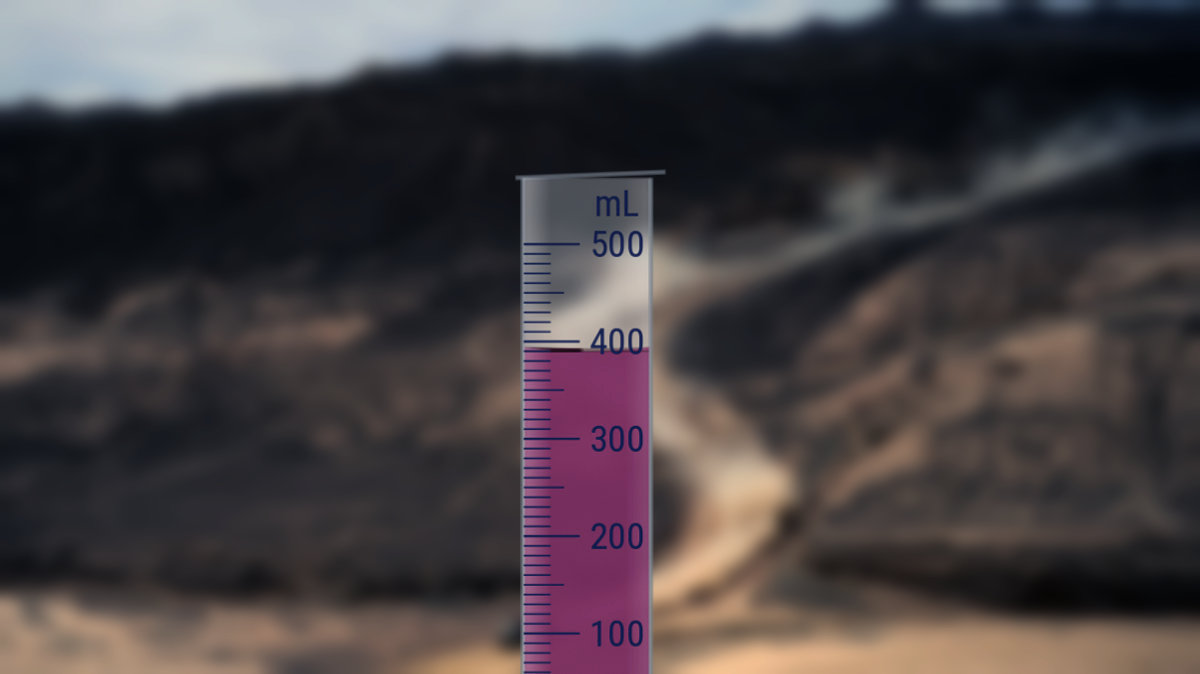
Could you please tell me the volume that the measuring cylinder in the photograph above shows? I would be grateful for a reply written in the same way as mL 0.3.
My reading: mL 390
